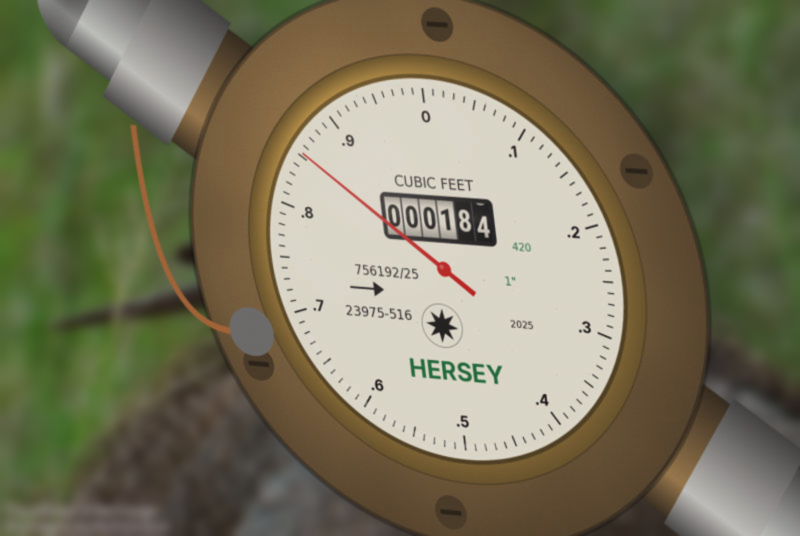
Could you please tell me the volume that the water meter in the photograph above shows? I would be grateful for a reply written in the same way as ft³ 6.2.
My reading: ft³ 183.85
